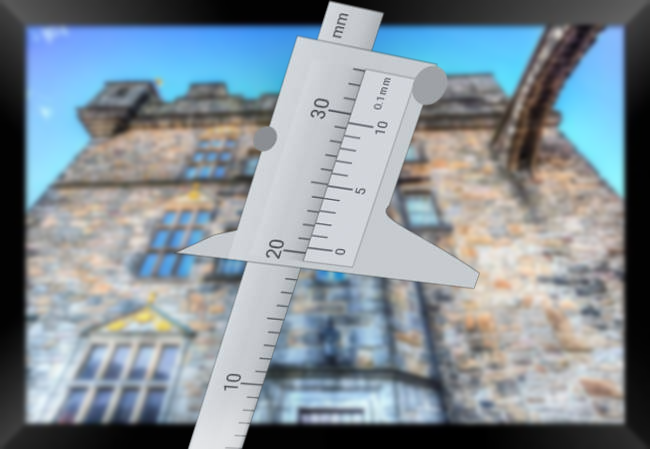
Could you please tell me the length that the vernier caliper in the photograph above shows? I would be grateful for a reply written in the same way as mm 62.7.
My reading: mm 20.4
